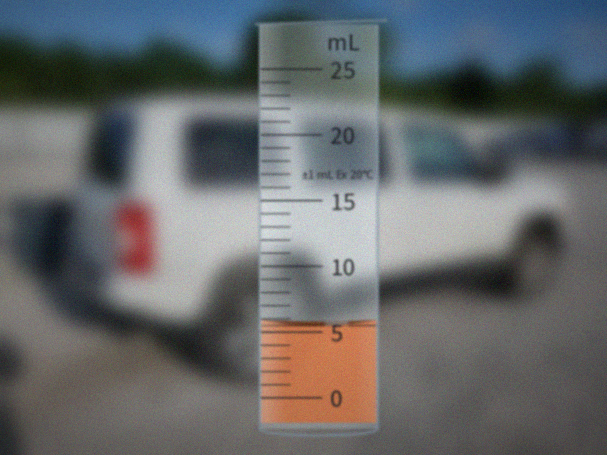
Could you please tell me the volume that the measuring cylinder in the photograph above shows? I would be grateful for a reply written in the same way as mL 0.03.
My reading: mL 5.5
